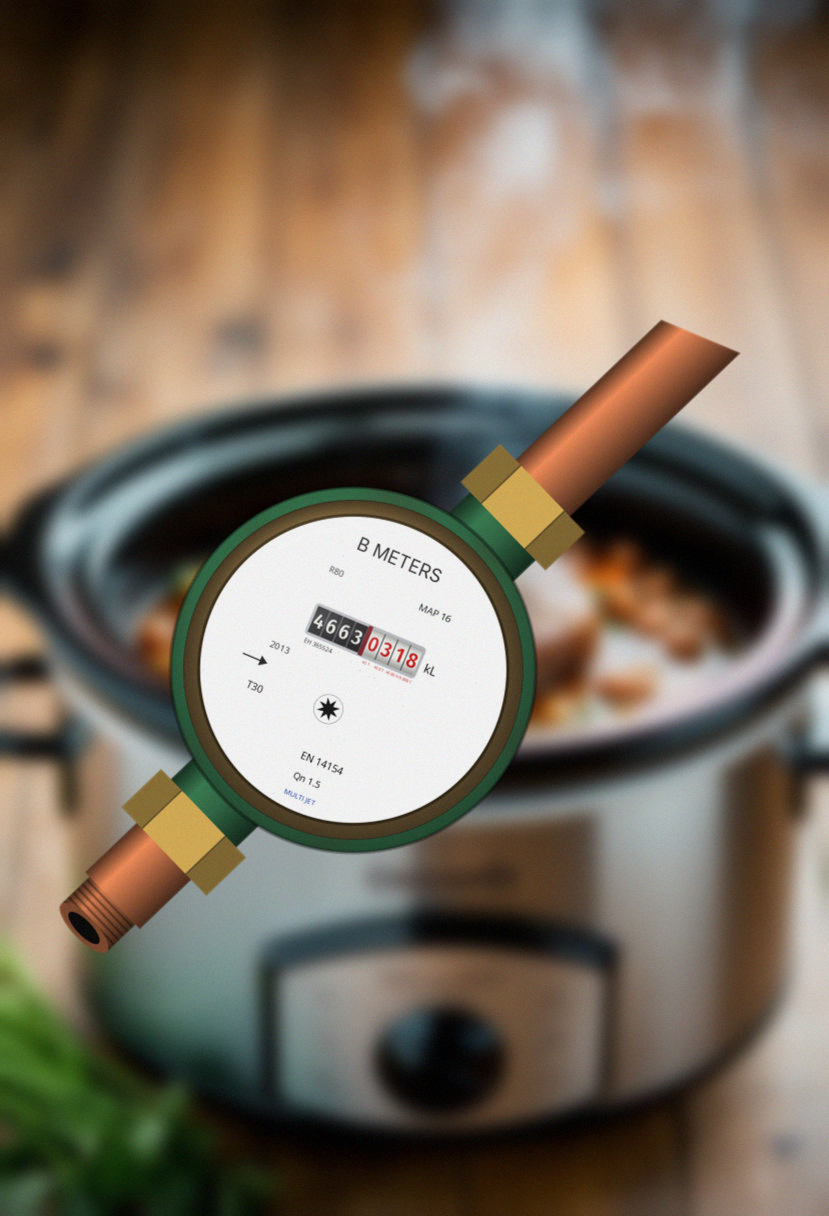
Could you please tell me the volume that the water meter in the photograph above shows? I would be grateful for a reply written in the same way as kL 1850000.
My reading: kL 4663.0318
